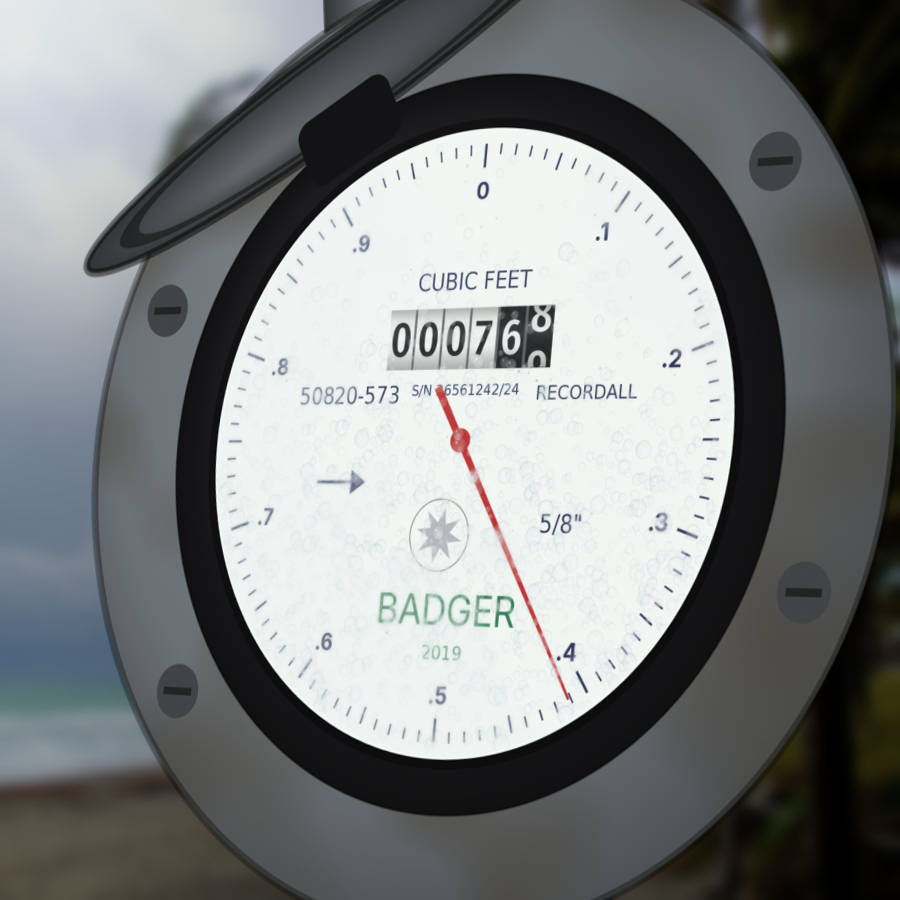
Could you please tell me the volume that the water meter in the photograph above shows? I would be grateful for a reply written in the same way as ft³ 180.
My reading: ft³ 768.41
